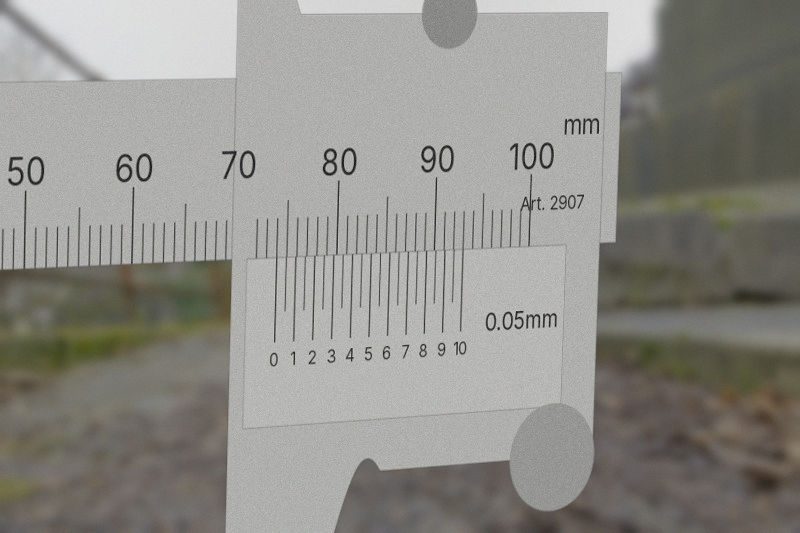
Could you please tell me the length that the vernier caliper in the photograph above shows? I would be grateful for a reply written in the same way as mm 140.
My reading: mm 74.0
